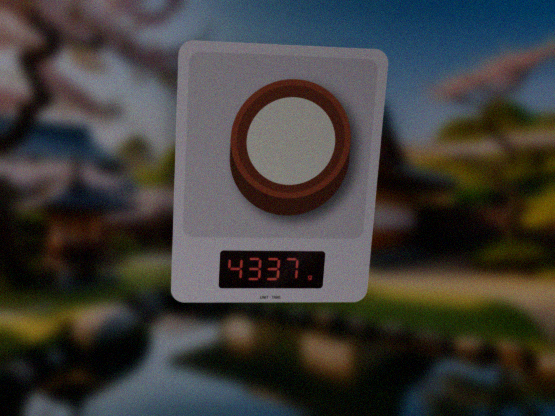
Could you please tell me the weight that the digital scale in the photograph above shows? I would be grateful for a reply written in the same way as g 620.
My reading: g 4337
